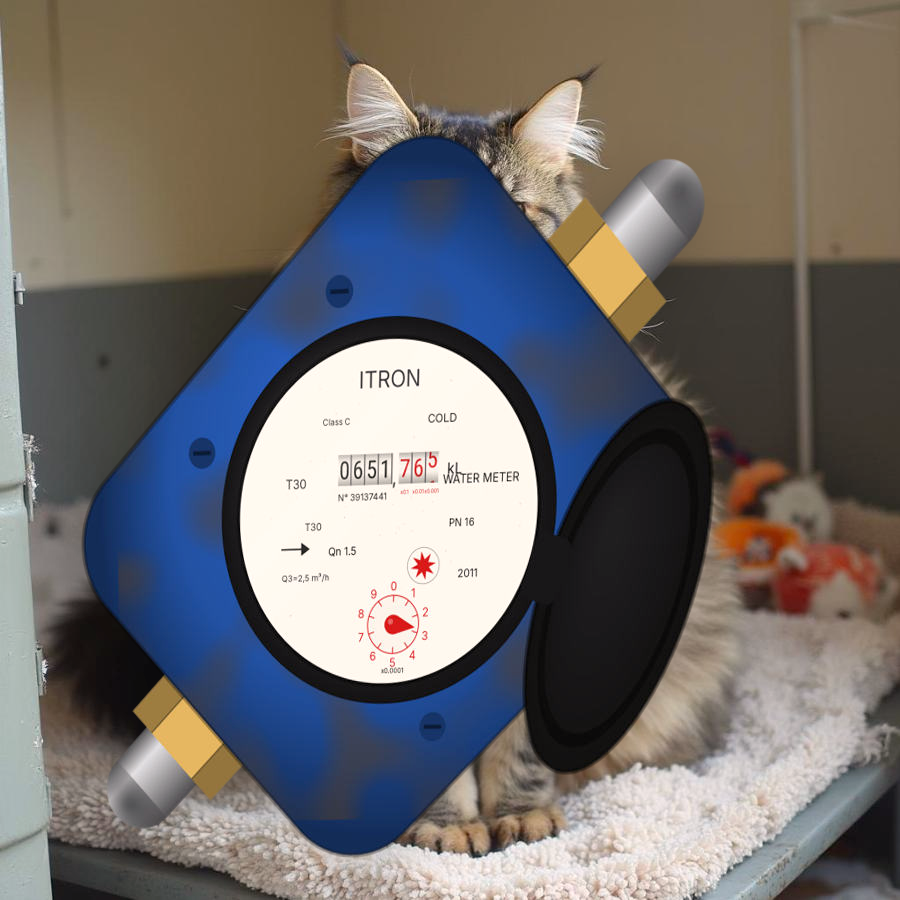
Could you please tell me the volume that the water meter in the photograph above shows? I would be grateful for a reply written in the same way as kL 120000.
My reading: kL 651.7652
